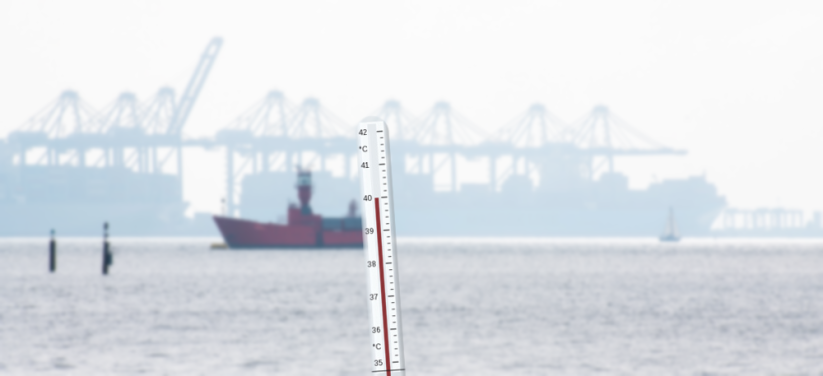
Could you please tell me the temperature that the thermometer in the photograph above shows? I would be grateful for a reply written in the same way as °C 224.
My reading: °C 40
